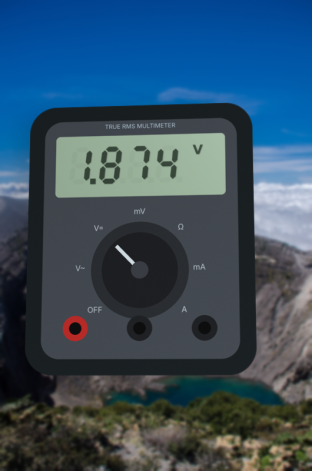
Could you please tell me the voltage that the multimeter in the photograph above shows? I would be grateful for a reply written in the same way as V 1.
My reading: V 1.874
